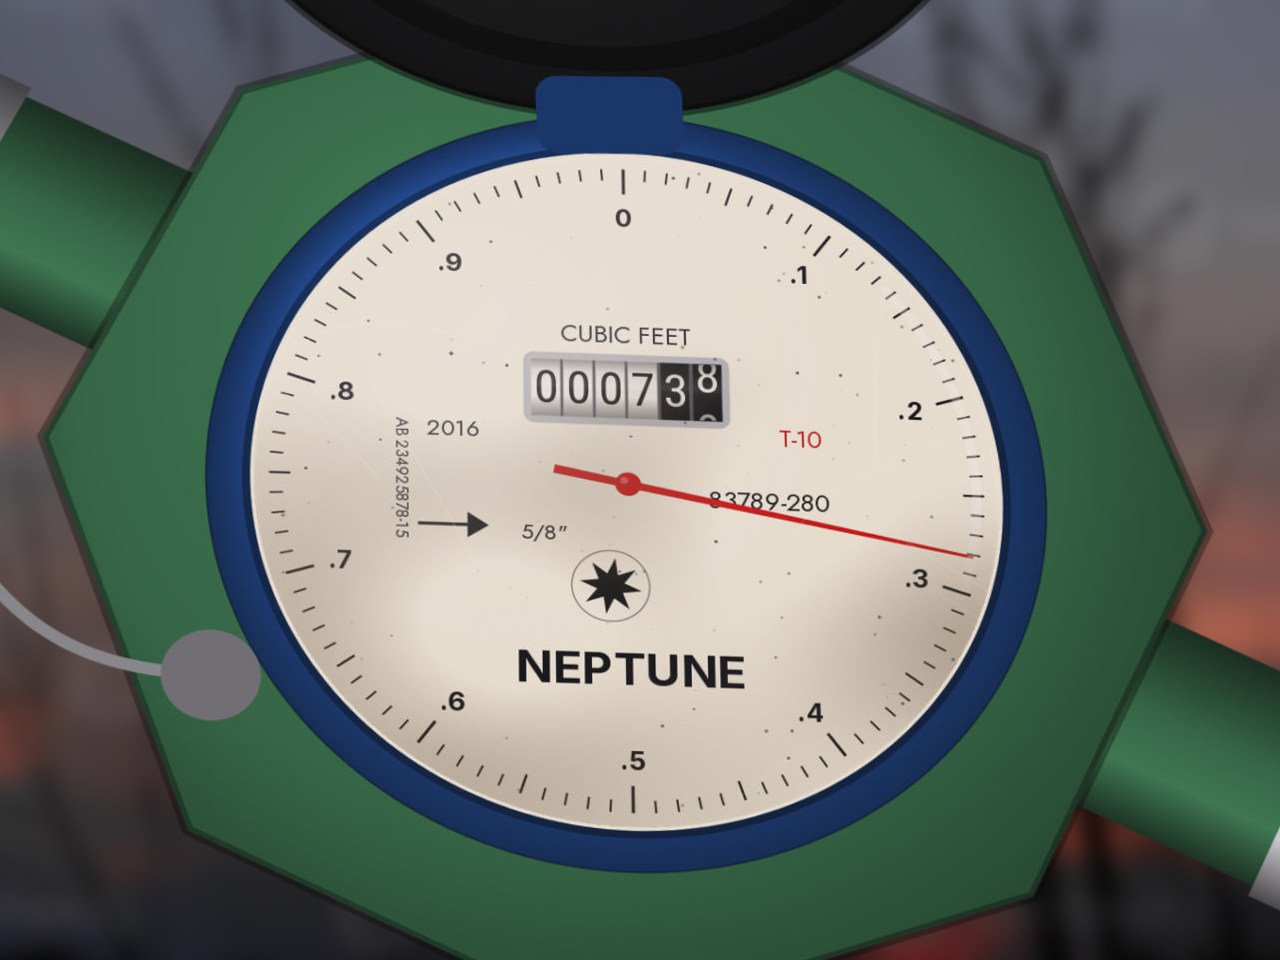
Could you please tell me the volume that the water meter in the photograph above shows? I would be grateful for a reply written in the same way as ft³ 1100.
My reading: ft³ 738.28
